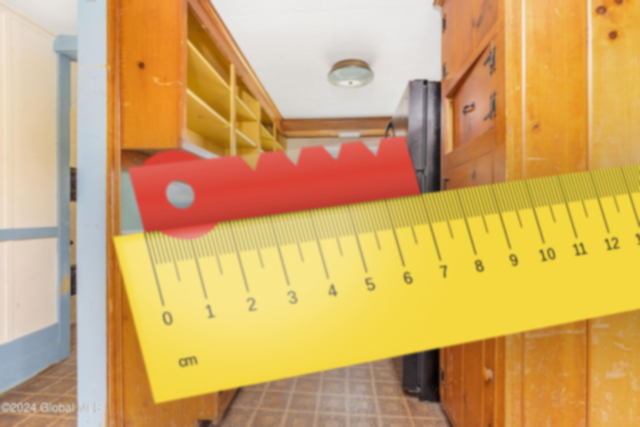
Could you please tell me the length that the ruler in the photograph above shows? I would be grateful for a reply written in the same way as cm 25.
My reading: cm 7
